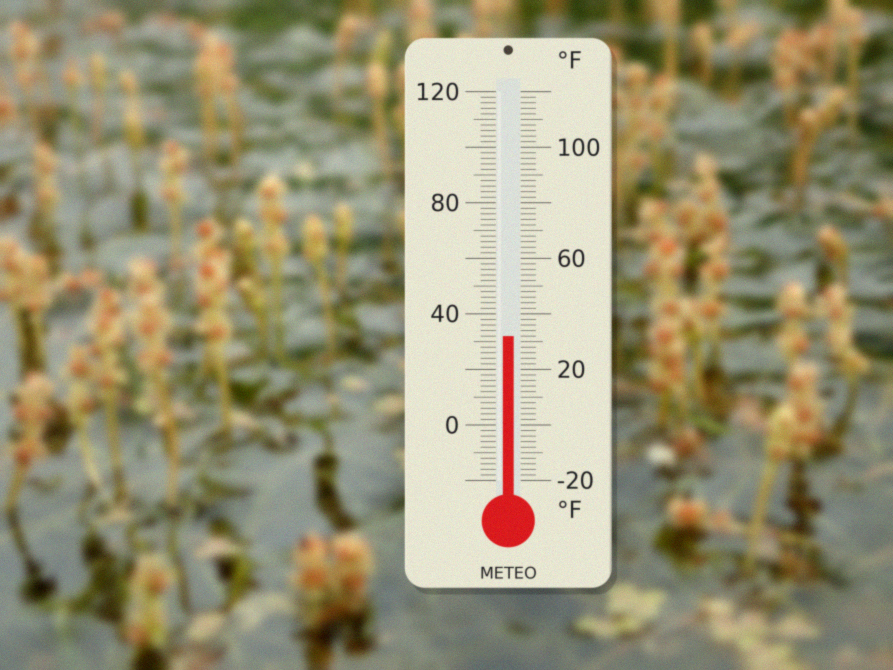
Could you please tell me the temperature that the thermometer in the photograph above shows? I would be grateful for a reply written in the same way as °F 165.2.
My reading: °F 32
